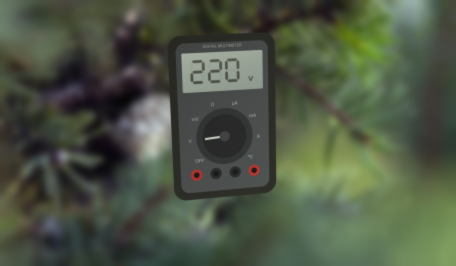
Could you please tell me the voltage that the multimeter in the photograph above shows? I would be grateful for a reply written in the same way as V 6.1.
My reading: V 220
